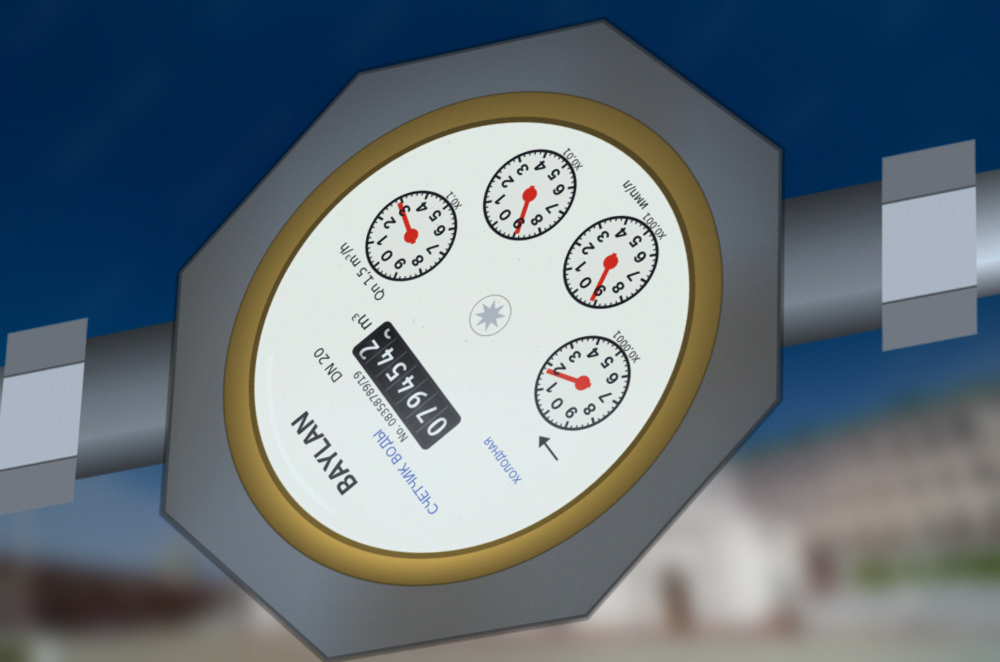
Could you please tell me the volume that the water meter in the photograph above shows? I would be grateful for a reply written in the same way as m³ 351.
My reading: m³ 794542.2891
